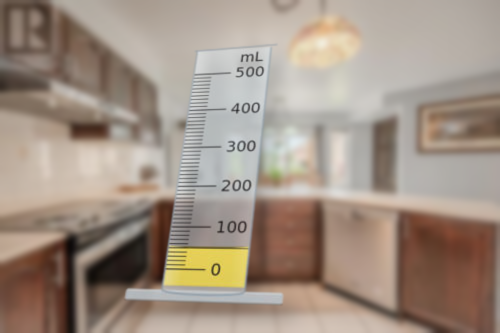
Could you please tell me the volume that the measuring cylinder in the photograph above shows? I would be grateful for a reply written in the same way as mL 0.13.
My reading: mL 50
